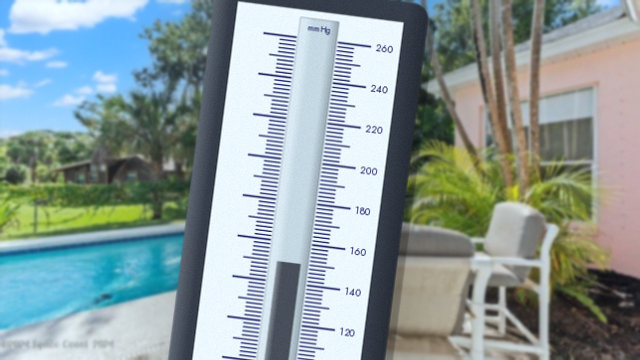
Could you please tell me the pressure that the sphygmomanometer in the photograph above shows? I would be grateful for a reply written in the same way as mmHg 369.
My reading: mmHg 150
